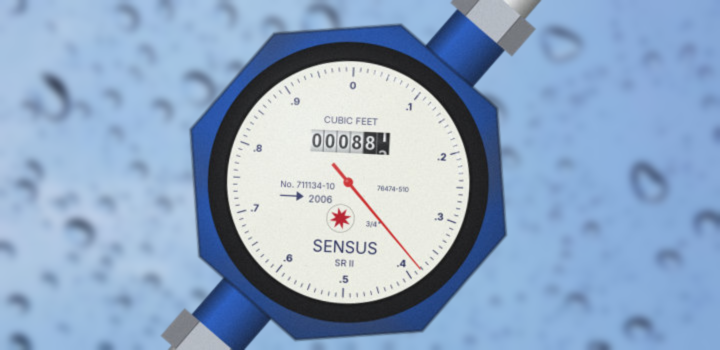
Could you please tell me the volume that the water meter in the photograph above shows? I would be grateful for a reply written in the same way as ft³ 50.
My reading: ft³ 881.38
